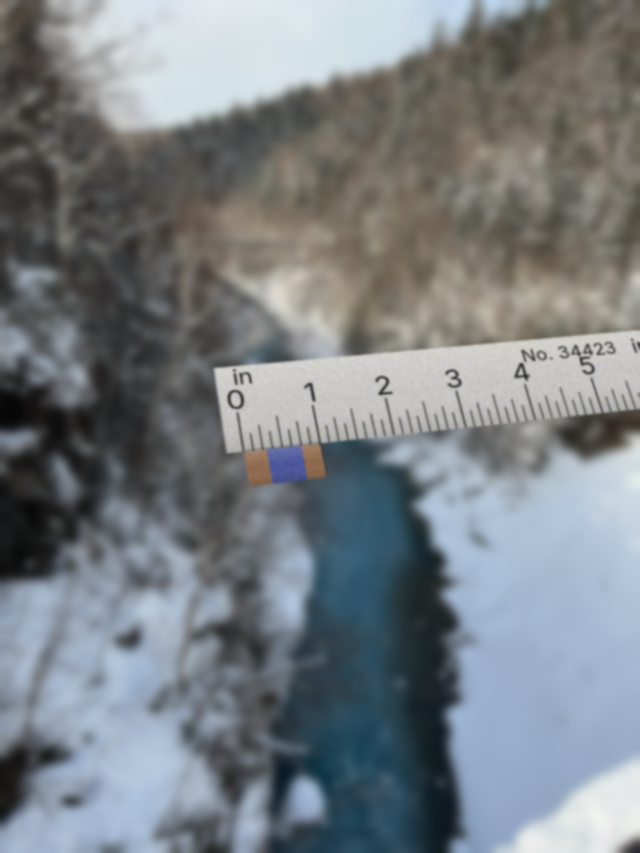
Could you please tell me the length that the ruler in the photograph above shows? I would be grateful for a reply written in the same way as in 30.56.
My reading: in 1
